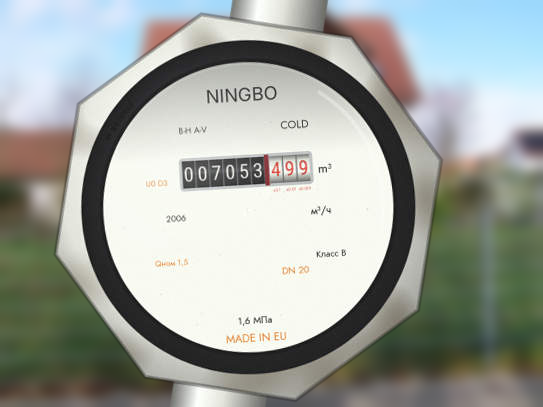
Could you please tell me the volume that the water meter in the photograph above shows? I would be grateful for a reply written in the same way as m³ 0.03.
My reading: m³ 7053.499
